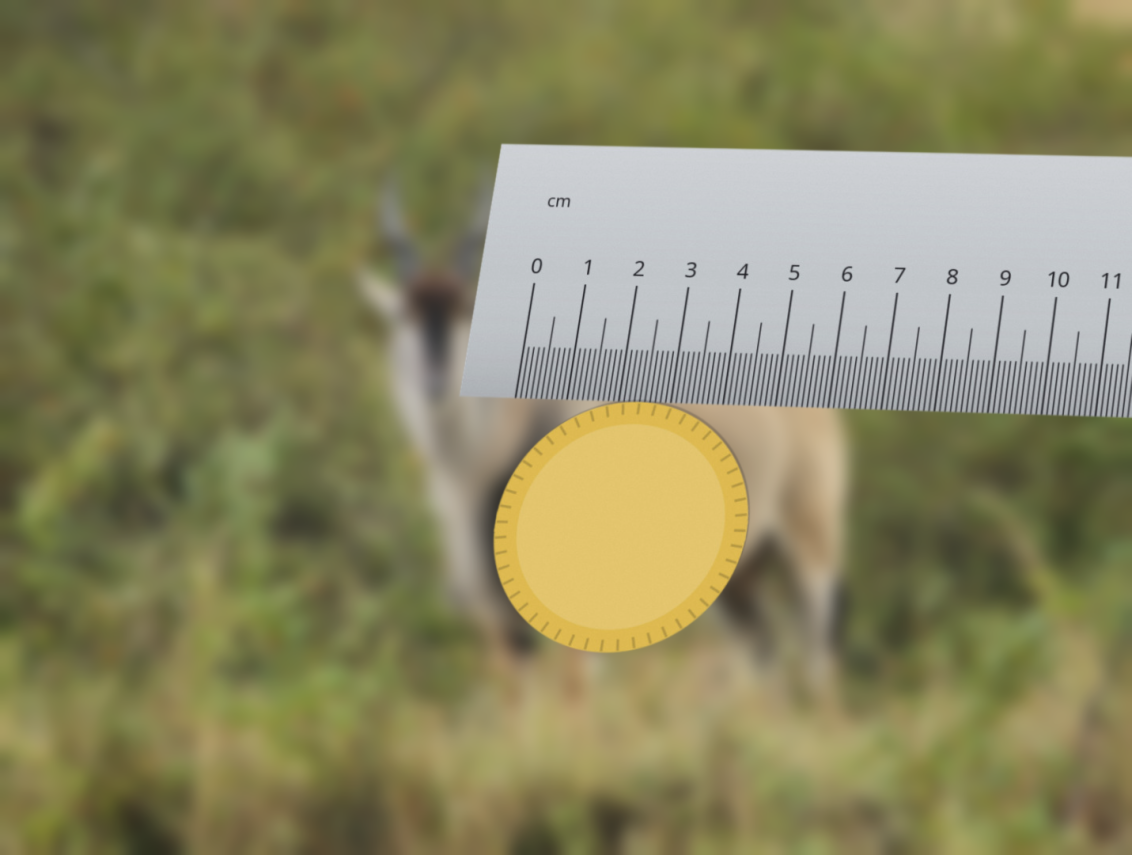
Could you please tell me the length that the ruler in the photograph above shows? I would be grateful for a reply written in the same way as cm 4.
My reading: cm 4.8
